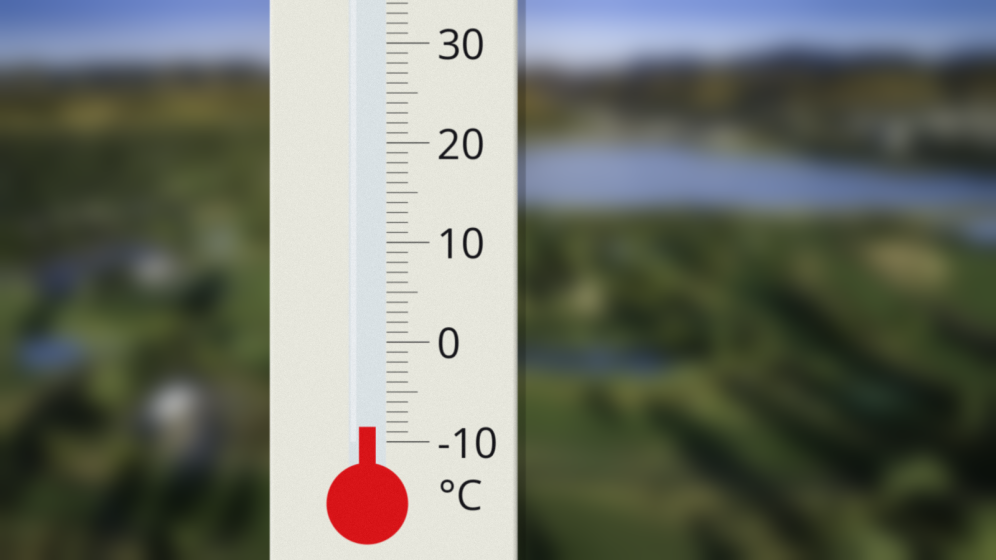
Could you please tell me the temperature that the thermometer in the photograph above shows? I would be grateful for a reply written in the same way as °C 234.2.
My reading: °C -8.5
